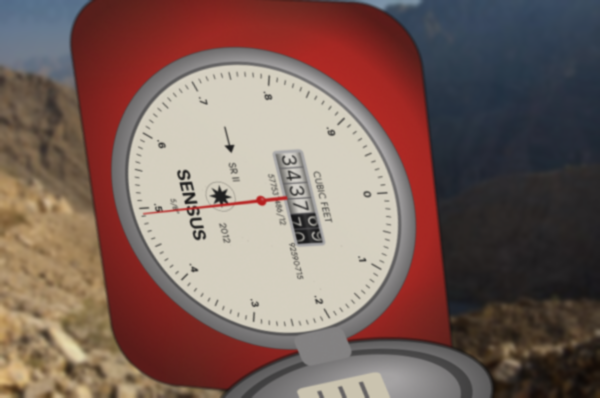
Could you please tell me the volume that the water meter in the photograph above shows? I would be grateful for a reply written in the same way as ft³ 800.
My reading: ft³ 343769.49
